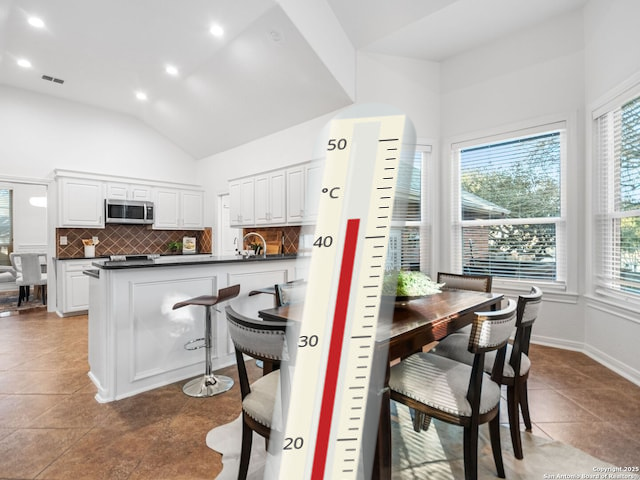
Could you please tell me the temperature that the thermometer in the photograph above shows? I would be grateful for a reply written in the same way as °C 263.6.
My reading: °C 42
